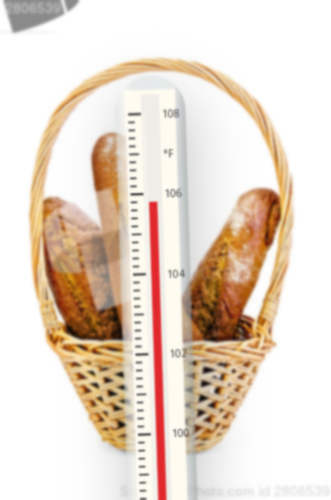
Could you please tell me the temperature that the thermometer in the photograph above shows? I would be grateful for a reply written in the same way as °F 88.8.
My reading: °F 105.8
